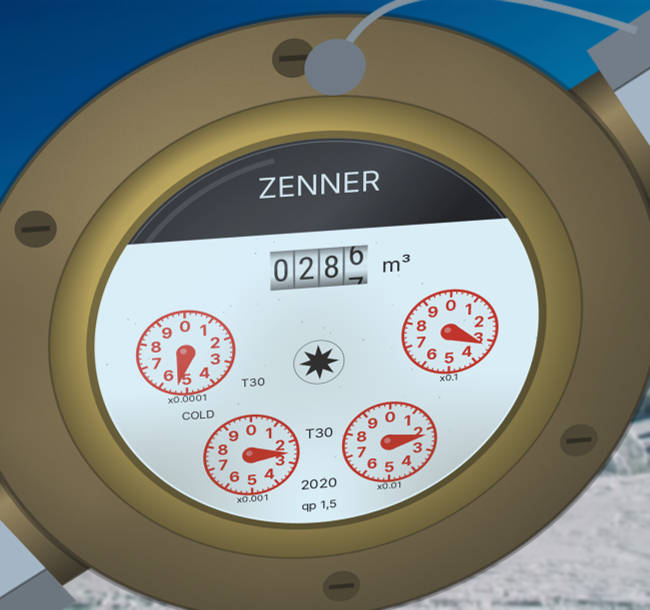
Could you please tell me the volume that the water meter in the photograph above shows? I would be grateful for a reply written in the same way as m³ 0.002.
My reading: m³ 286.3225
